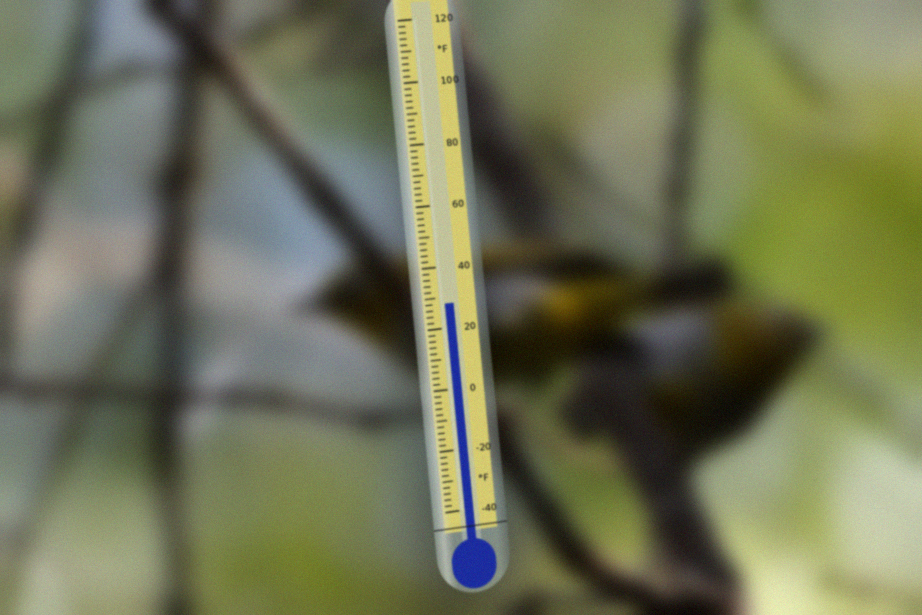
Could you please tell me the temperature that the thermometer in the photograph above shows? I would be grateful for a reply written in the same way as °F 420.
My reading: °F 28
